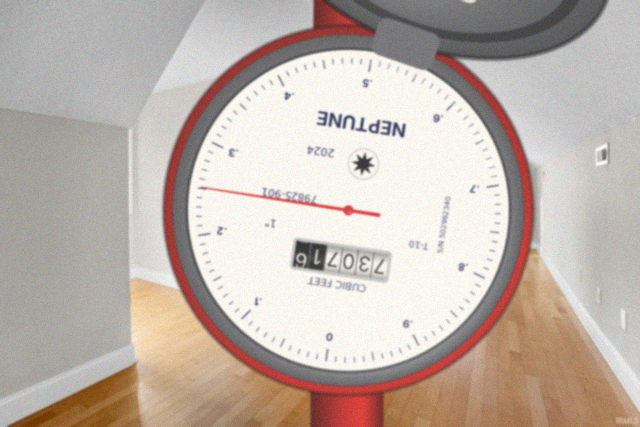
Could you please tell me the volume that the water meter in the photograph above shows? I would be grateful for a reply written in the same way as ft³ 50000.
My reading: ft³ 730716.25
